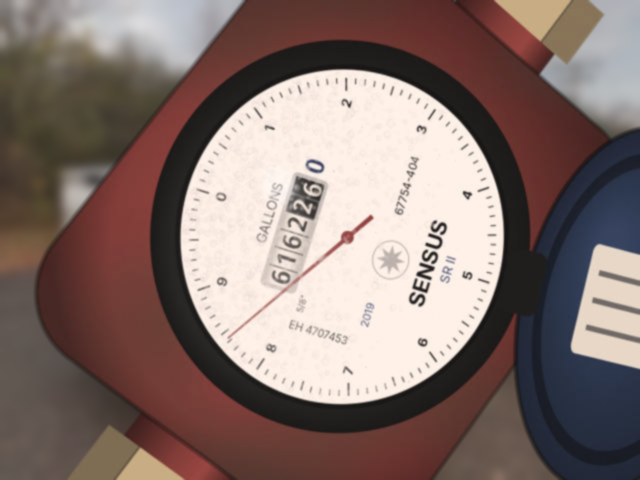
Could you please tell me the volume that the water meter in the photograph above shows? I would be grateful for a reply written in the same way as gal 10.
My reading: gal 6162258.4
